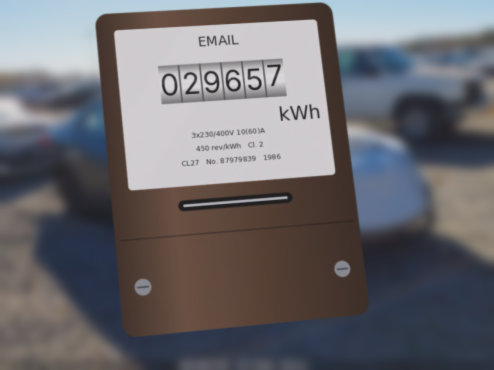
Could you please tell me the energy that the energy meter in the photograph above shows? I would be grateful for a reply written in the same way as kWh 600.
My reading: kWh 29657
